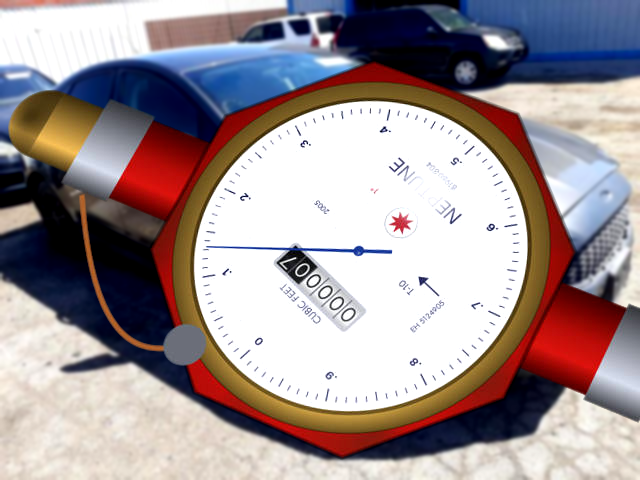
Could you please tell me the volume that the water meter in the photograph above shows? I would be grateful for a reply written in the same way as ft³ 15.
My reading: ft³ 7.13
